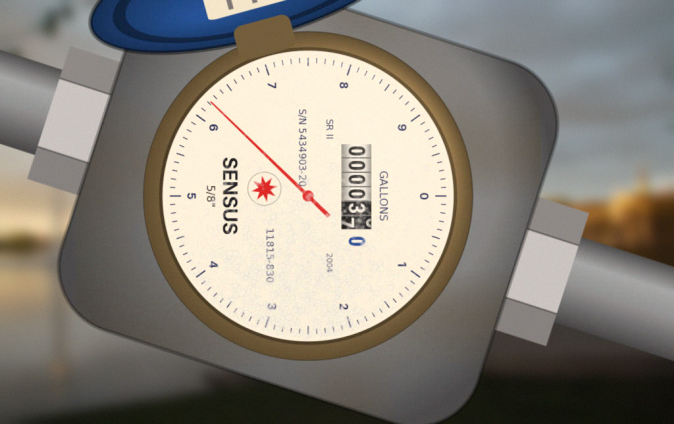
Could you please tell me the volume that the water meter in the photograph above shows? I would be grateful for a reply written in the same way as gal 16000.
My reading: gal 366.2
